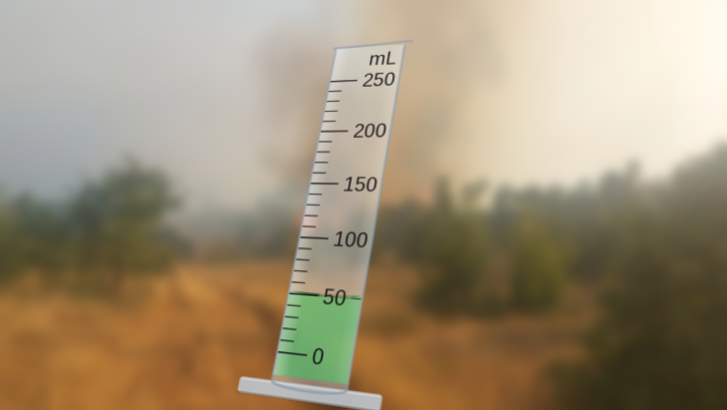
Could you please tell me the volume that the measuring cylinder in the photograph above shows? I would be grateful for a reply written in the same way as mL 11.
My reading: mL 50
